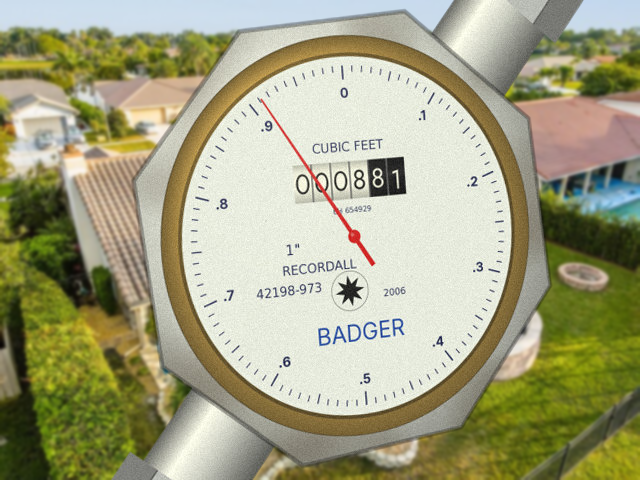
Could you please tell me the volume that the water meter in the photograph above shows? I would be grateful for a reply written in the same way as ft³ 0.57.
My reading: ft³ 880.91
